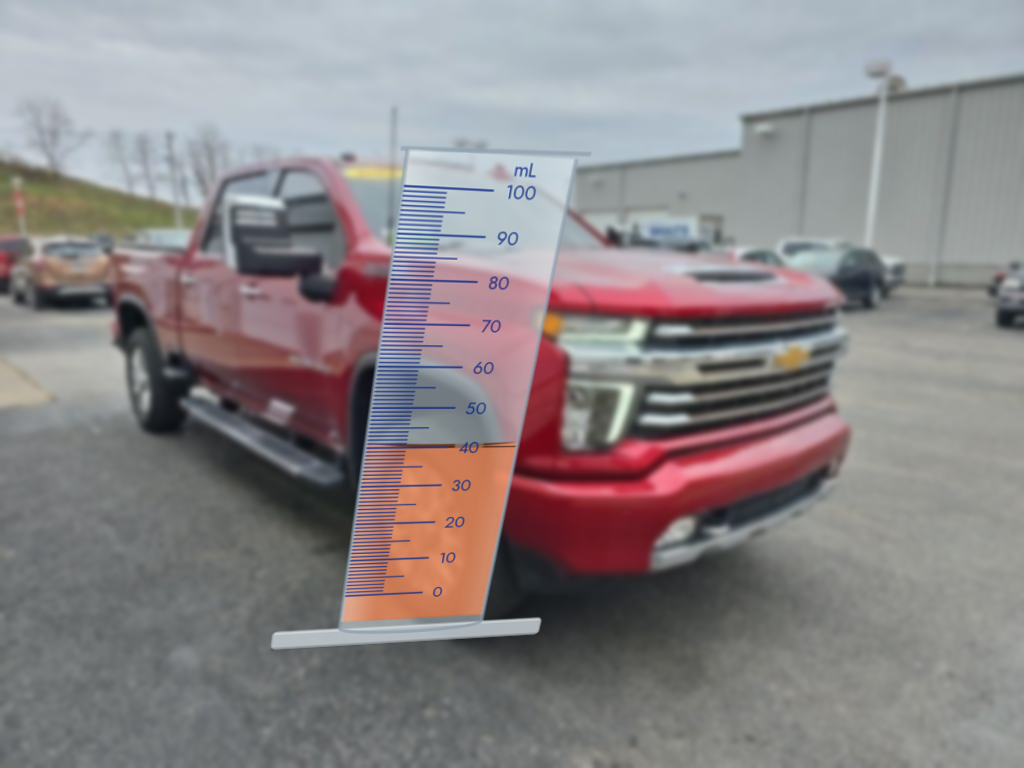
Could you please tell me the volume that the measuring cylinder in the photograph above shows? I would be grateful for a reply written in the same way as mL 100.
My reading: mL 40
